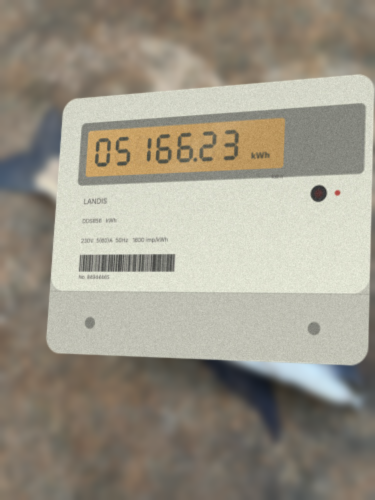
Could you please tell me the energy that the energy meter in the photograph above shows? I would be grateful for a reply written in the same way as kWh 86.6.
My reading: kWh 5166.23
